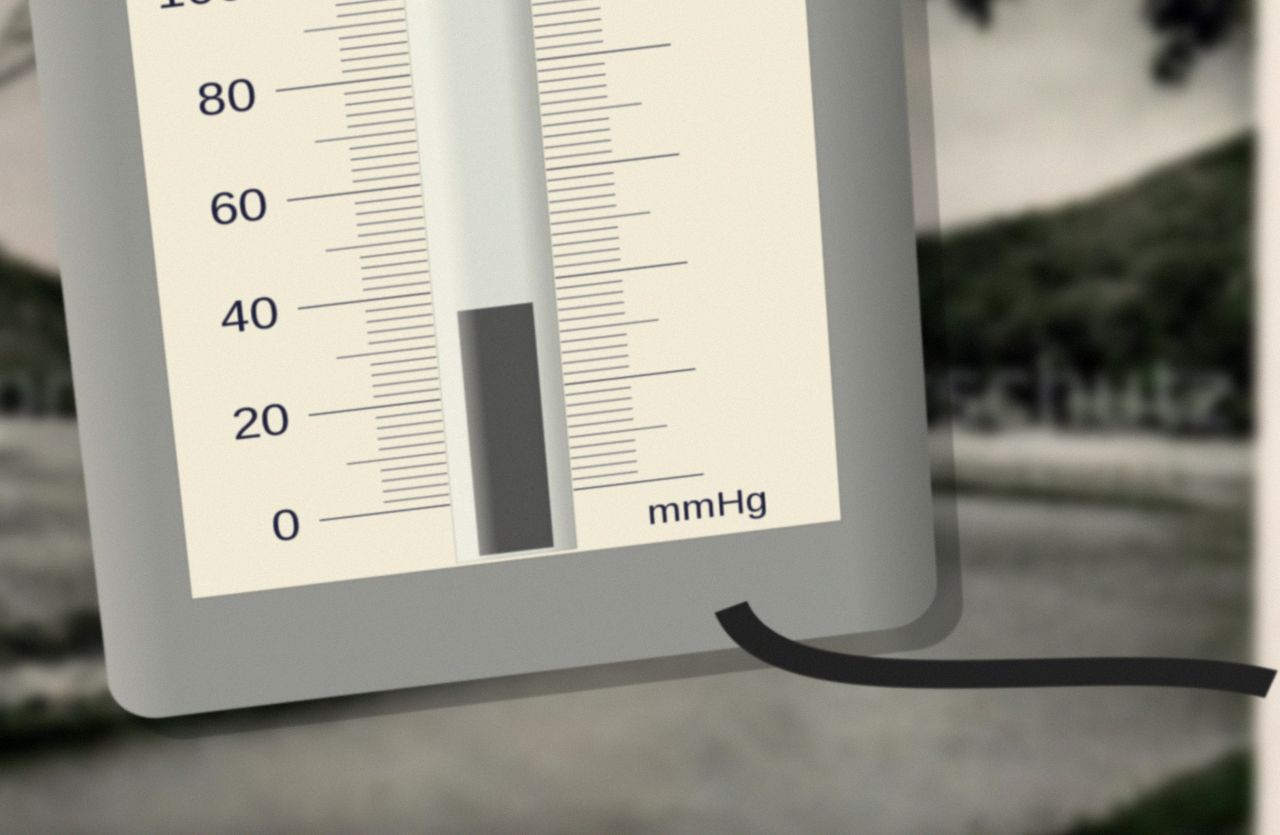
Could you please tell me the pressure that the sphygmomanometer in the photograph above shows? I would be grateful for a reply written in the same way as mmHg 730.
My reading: mmHg 36
